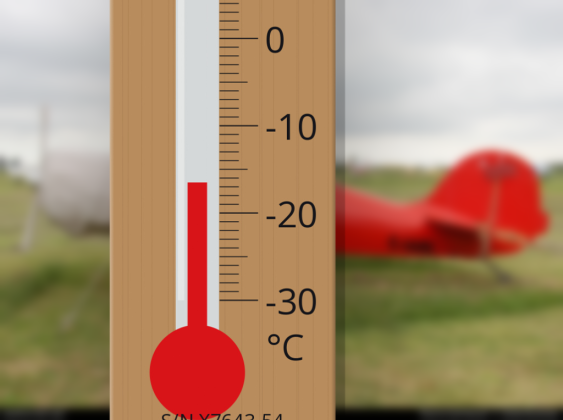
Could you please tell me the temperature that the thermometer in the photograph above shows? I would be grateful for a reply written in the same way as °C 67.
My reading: °C -16.5
